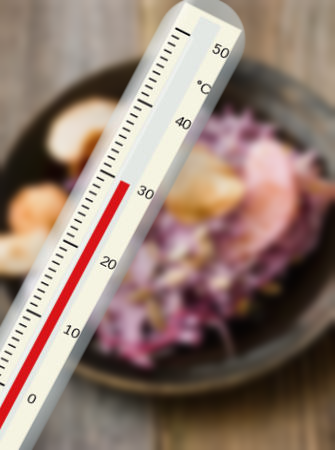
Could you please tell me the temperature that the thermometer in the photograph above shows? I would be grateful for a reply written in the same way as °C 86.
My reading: °C 30
